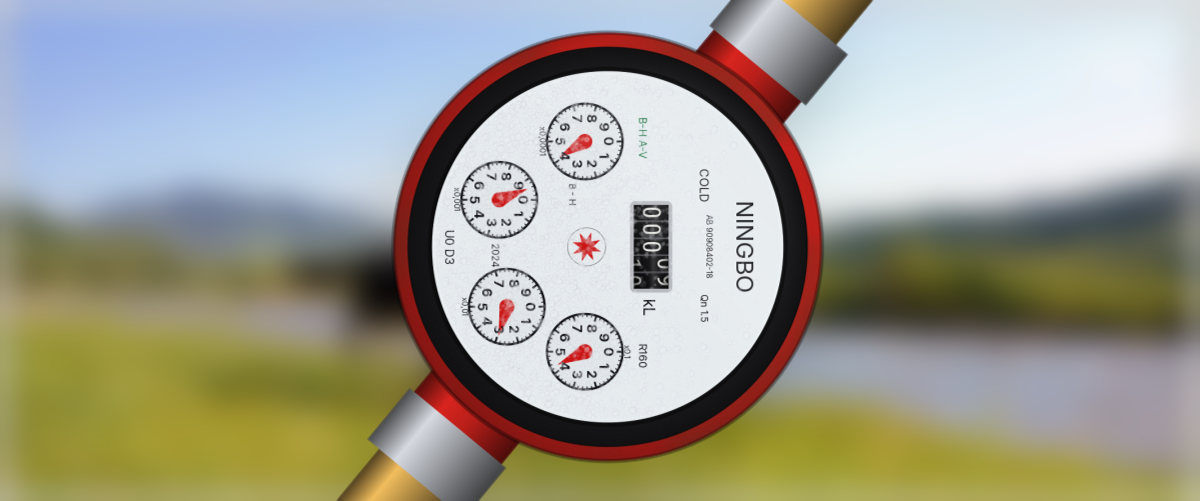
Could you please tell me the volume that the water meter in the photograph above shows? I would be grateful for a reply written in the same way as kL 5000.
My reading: kL 9.4294
